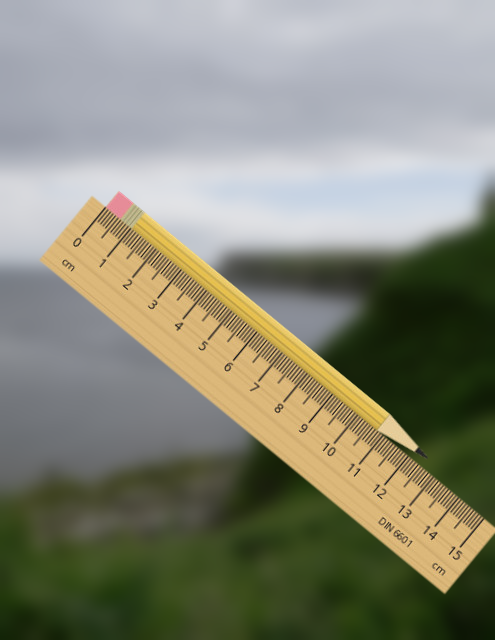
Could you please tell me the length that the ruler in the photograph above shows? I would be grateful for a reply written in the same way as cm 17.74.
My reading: cm 12.5
